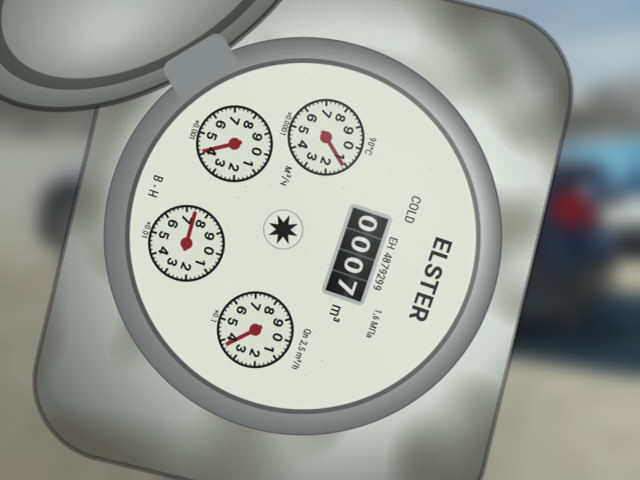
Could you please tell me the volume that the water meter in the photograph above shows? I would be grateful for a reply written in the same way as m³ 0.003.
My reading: m³ 7.3741
